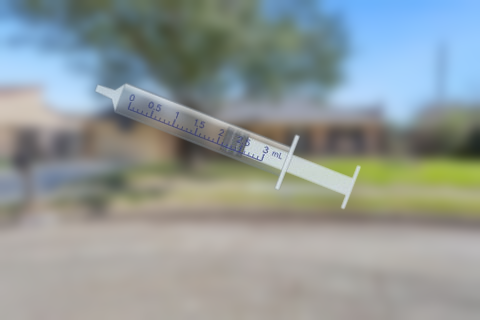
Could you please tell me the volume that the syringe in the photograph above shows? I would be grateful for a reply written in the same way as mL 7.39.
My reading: mL 2.1
